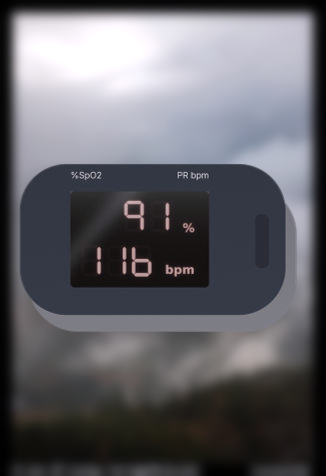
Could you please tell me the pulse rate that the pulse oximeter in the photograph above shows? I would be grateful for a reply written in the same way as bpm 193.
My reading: bpm 116
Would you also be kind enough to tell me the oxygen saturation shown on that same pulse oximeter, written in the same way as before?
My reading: % 91
